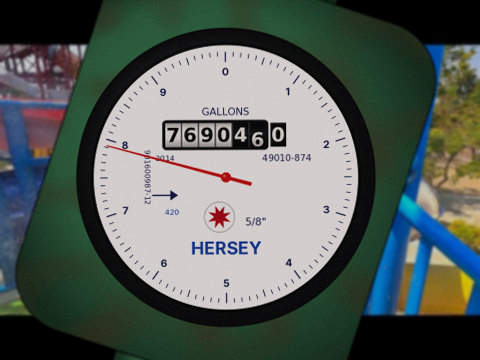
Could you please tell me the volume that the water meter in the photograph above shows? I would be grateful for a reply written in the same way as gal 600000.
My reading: gal 7690457.9
